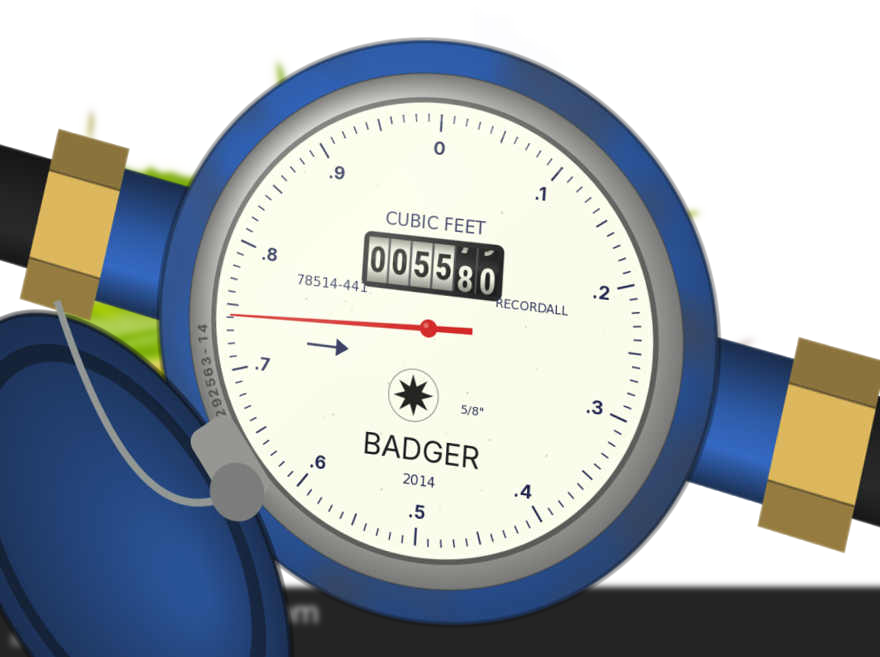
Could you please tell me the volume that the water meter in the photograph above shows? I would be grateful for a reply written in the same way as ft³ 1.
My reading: ft³ 5579.74
